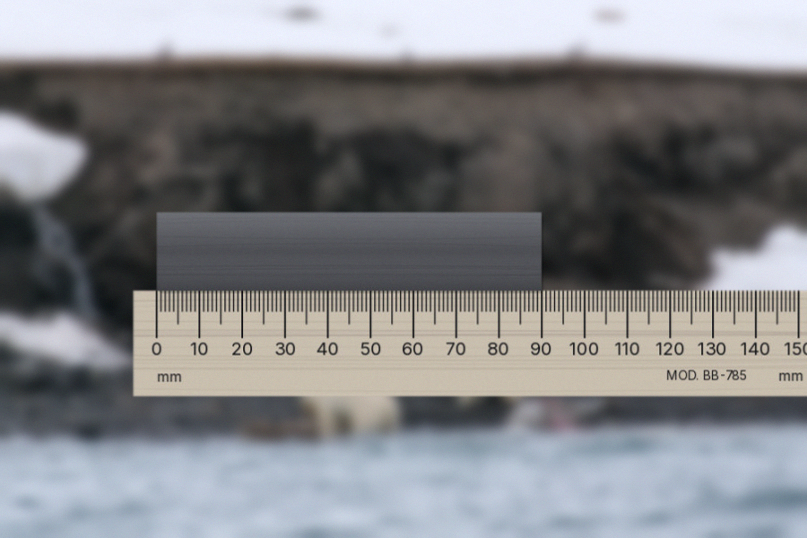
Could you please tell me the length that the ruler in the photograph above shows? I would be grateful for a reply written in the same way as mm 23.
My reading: mm 90
